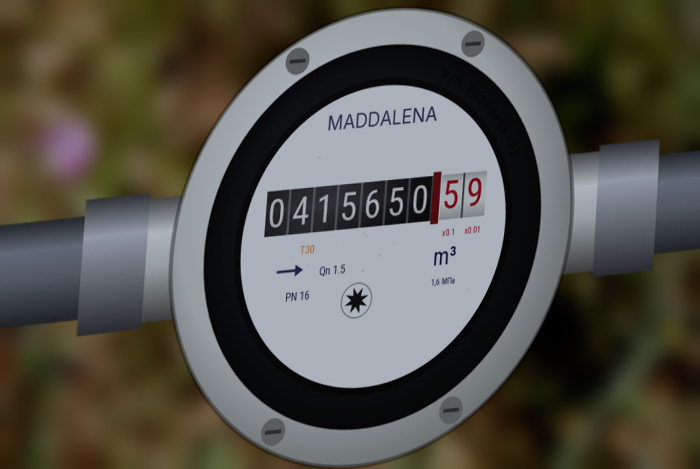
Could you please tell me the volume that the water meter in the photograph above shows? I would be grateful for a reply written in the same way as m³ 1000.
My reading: m³ 415650.59
